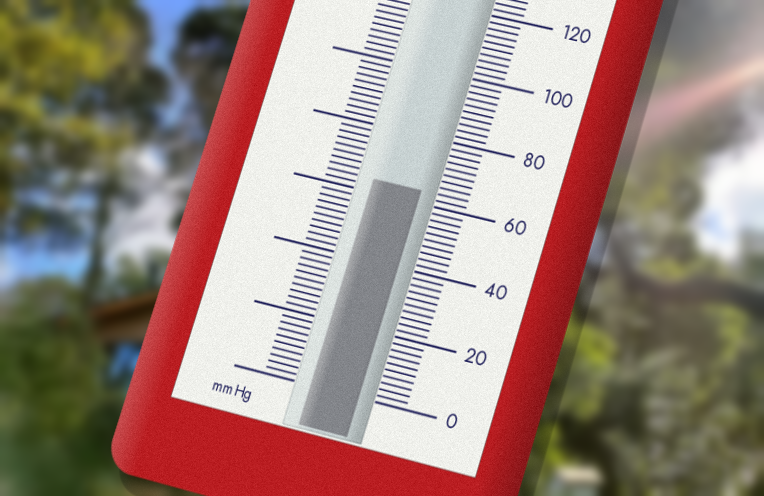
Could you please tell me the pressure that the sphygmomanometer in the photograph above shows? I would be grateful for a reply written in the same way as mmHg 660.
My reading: mmHg 64
